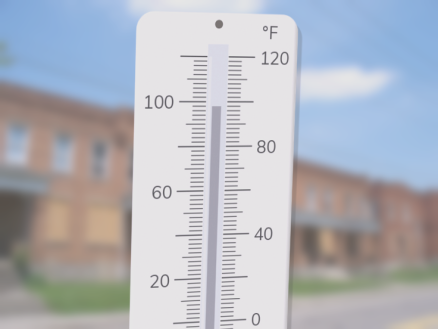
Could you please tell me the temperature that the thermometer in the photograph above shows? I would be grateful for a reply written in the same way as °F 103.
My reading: °F 98
